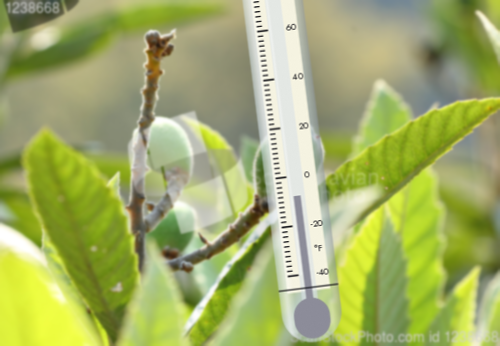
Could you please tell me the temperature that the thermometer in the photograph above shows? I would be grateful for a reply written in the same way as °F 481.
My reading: °F -8
